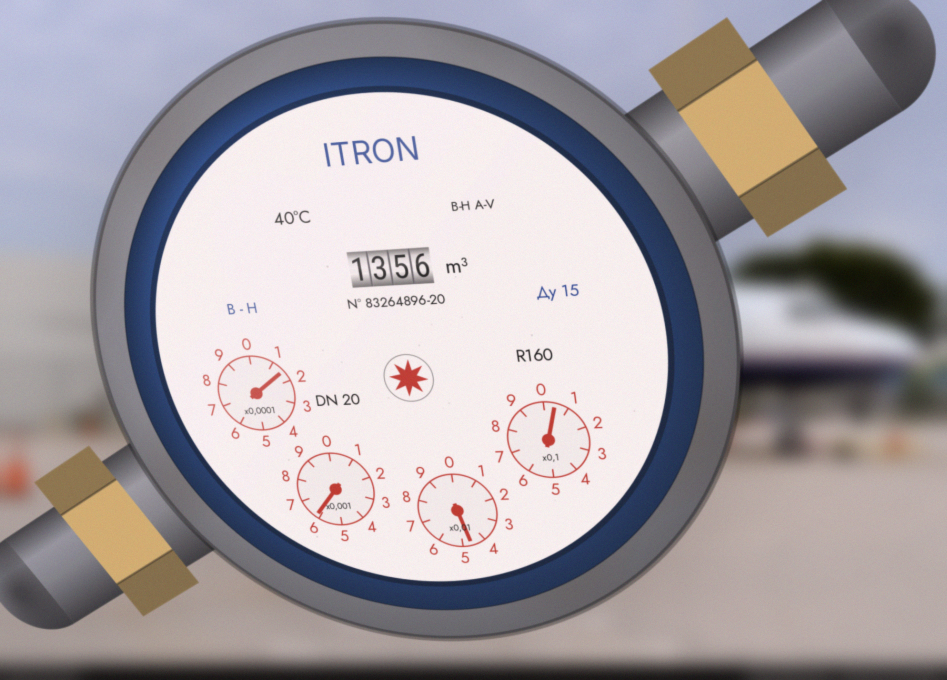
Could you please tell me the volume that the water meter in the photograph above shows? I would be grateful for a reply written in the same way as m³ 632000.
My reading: m³ 1356.0461
